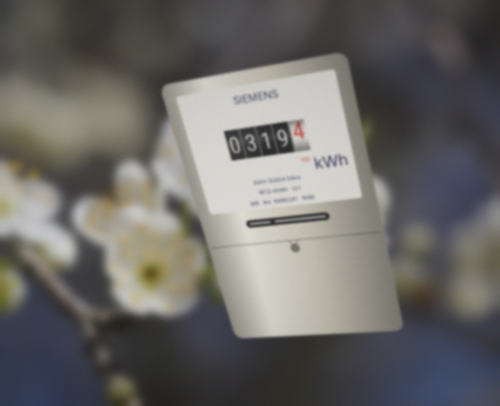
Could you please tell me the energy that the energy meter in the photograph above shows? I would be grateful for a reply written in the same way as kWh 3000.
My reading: kWh 319.4
